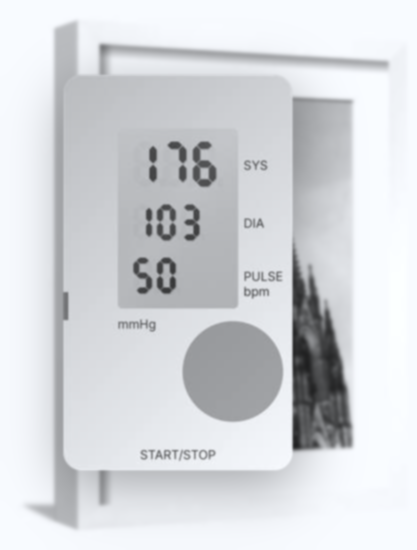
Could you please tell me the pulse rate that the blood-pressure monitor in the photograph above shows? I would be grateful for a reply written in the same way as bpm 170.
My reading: bpm 50
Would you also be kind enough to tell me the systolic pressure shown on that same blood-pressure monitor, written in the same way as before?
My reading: mmHg 176
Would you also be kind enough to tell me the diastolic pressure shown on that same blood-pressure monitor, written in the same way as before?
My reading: mmHg 103
